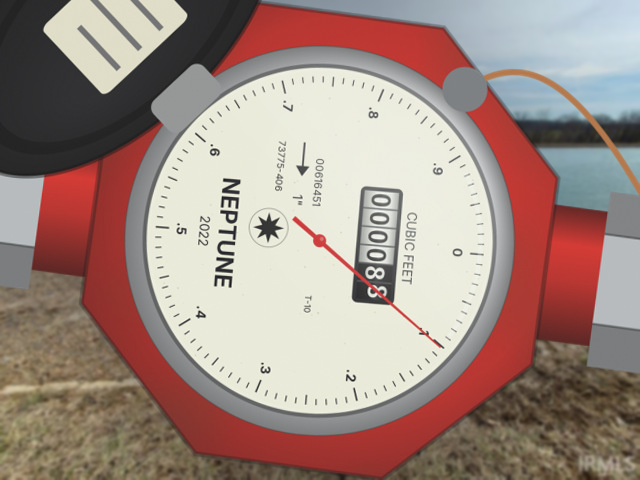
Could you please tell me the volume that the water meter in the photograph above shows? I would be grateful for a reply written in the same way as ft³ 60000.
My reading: ft³ 88.10
